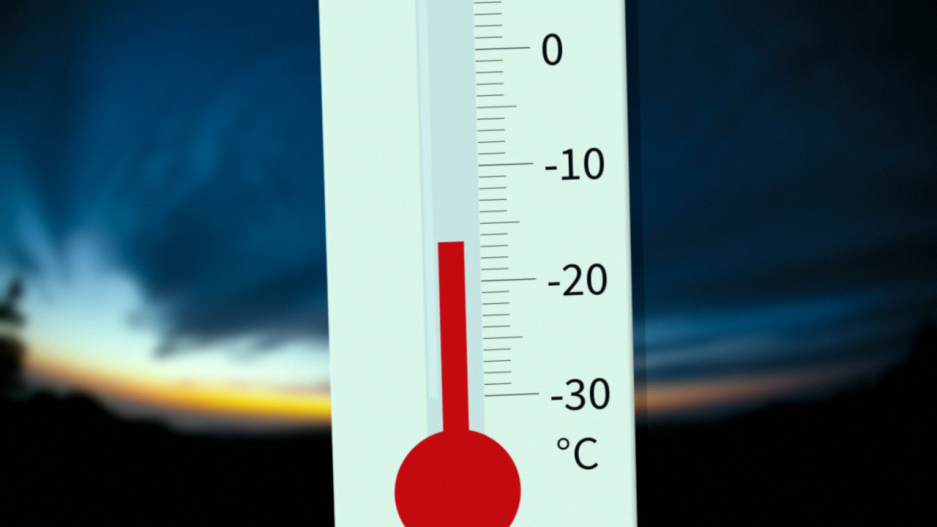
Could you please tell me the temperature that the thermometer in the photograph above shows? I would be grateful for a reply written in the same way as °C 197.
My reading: °C -16.5
